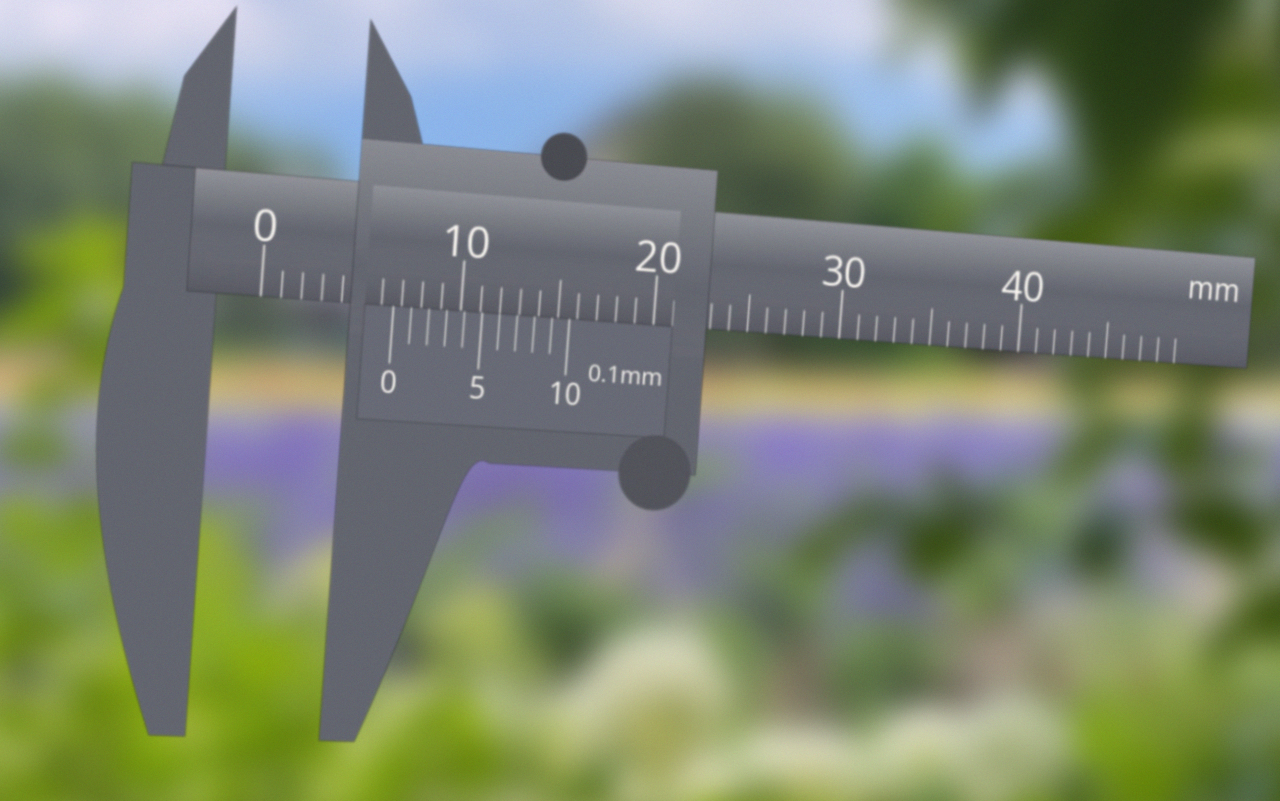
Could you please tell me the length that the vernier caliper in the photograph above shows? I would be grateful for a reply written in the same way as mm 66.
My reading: mm 6.6
